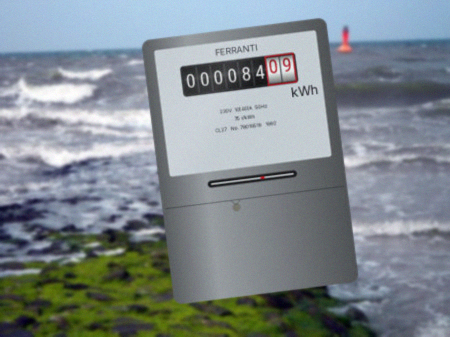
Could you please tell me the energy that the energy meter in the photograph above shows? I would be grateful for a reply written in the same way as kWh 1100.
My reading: kWh 84.09
